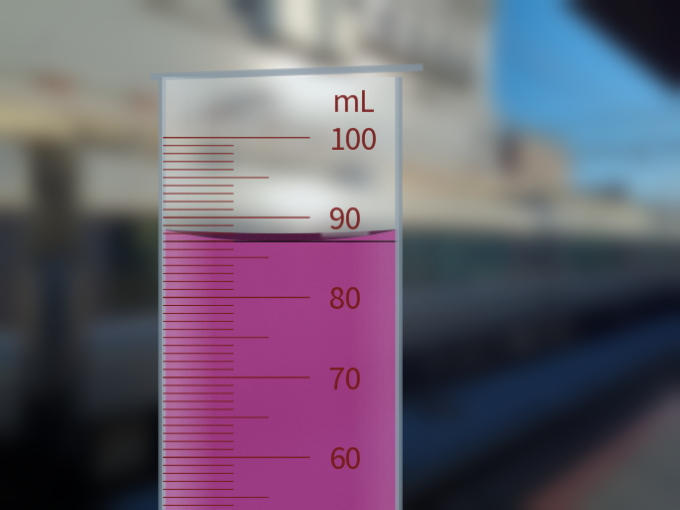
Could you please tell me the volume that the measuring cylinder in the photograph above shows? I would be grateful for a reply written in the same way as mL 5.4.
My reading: mL 87
